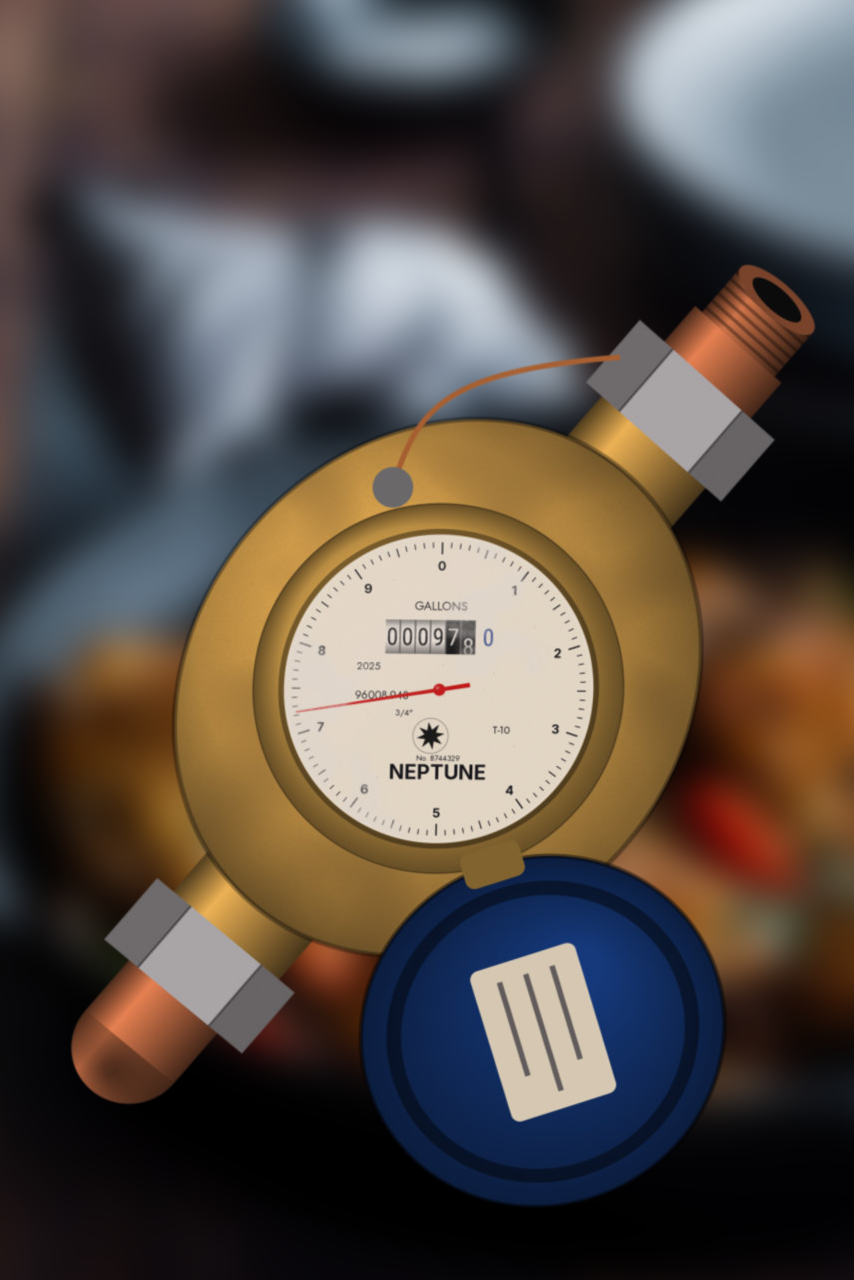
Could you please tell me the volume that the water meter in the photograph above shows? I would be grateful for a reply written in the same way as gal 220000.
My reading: gal 9777.2
